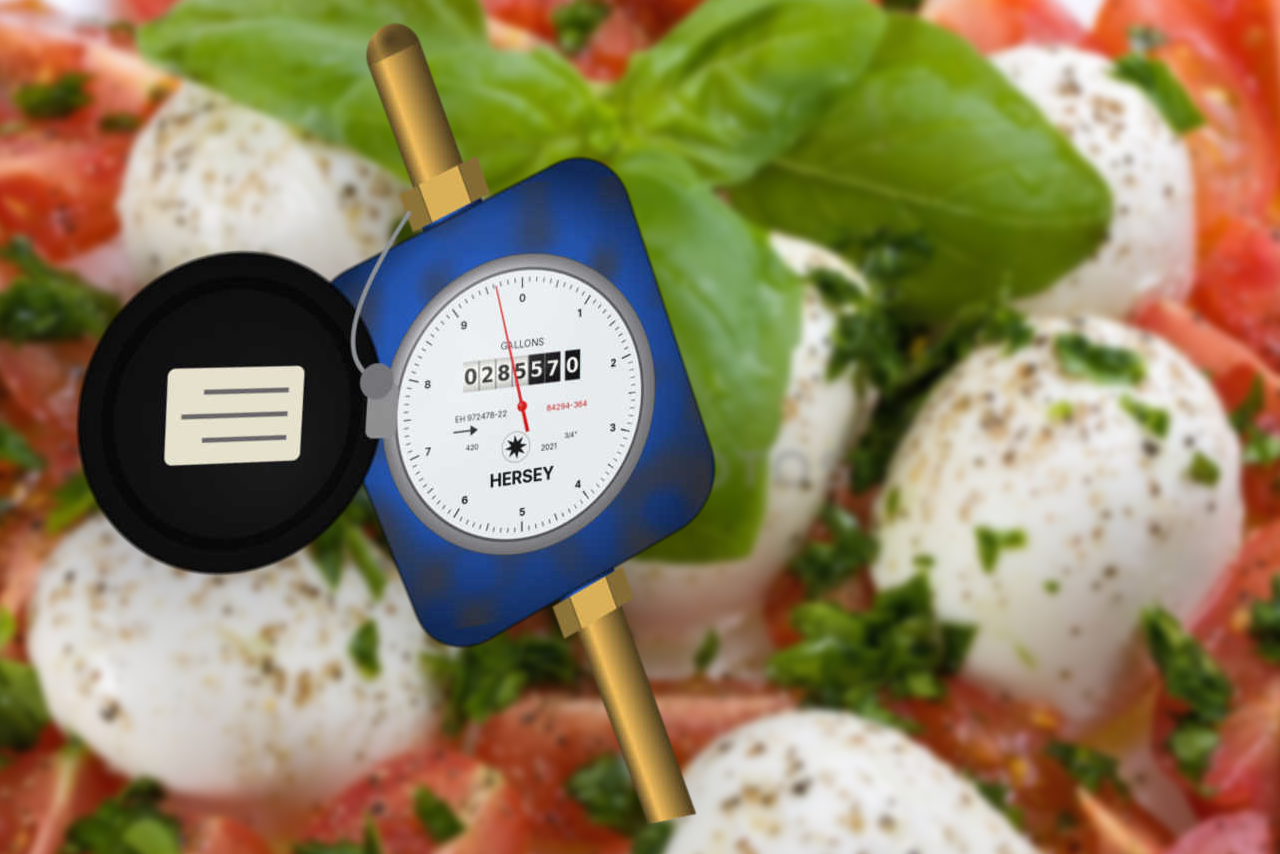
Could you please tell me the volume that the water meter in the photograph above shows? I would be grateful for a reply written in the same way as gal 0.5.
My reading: gal 285569.6
